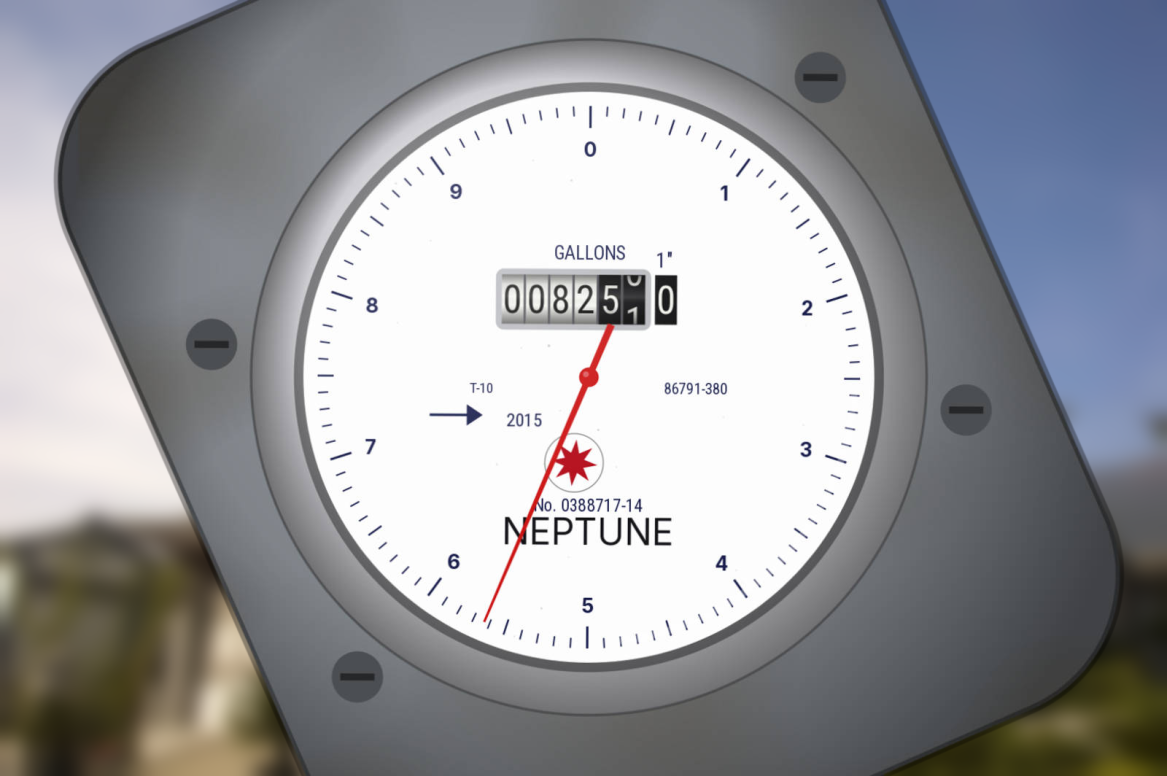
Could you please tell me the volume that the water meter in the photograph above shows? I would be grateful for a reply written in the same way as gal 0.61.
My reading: gal 82505.6
